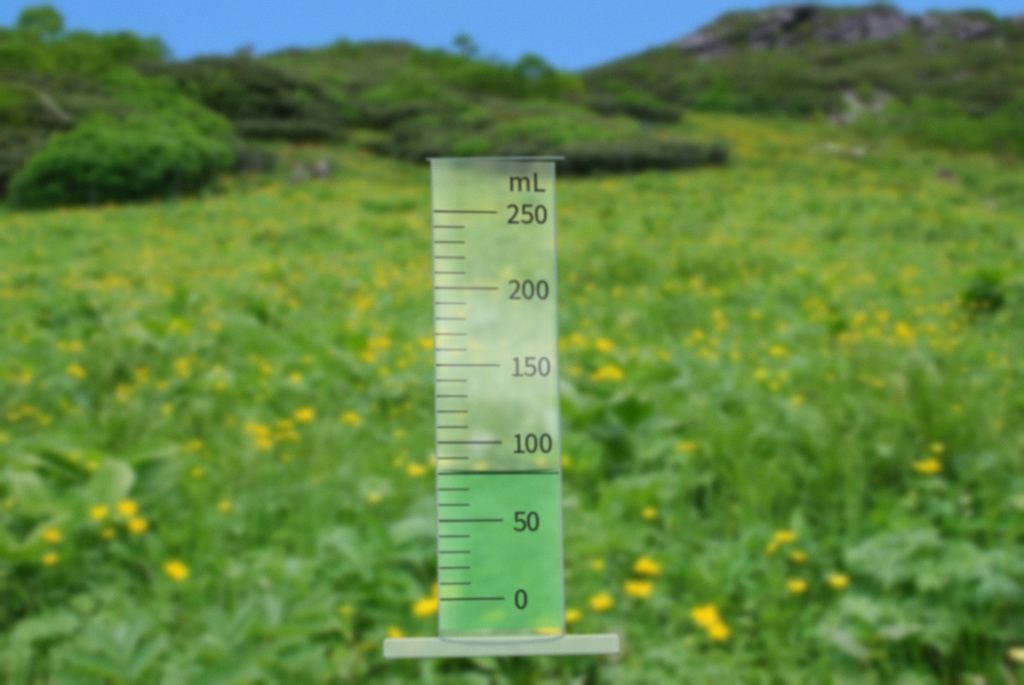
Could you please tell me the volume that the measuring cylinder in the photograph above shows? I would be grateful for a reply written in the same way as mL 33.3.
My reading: mL 80
